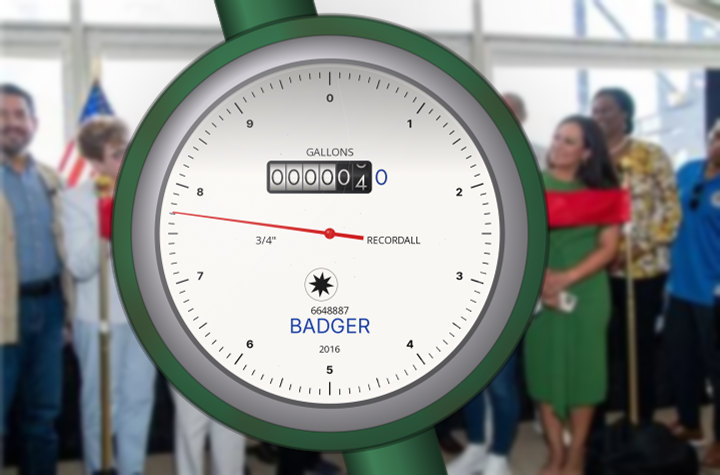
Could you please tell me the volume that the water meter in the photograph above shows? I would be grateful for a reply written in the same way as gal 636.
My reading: gal 37.7
